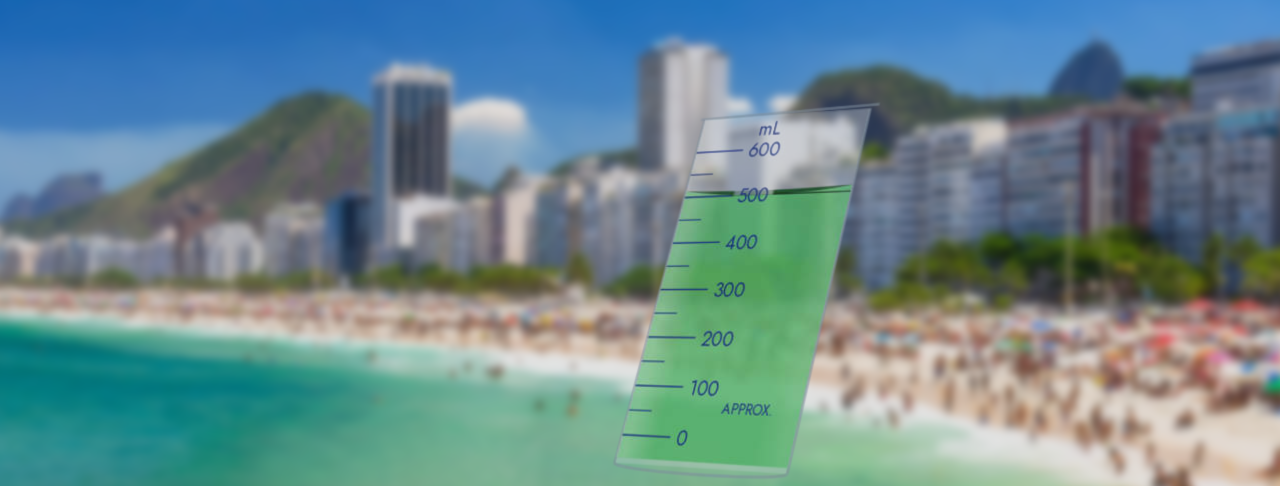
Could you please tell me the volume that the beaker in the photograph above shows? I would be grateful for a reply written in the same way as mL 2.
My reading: mL 500
